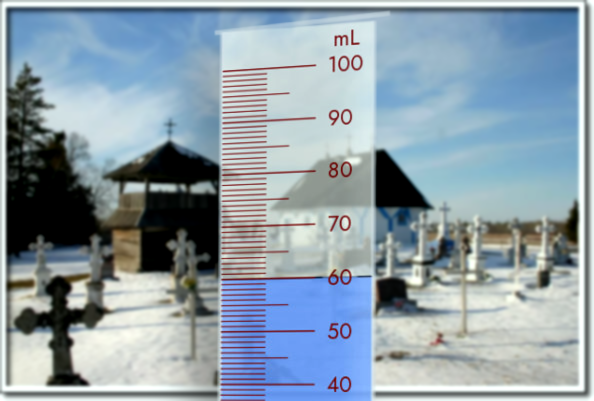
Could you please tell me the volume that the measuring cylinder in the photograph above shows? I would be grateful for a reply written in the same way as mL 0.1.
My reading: mL 60
